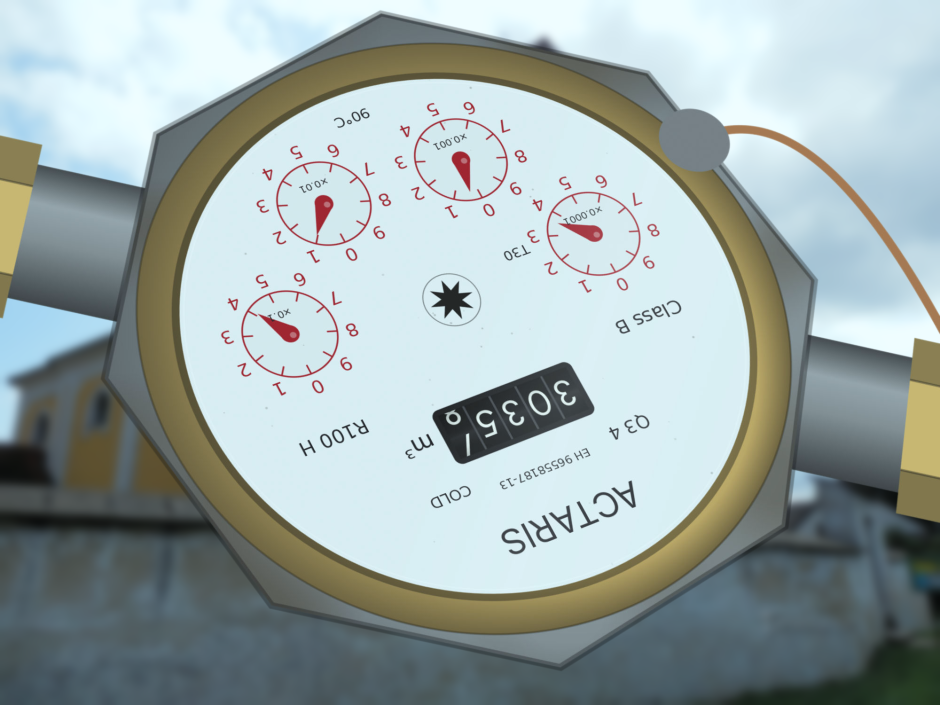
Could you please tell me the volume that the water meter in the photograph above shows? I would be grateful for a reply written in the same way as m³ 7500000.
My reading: m³ 30357.4103
